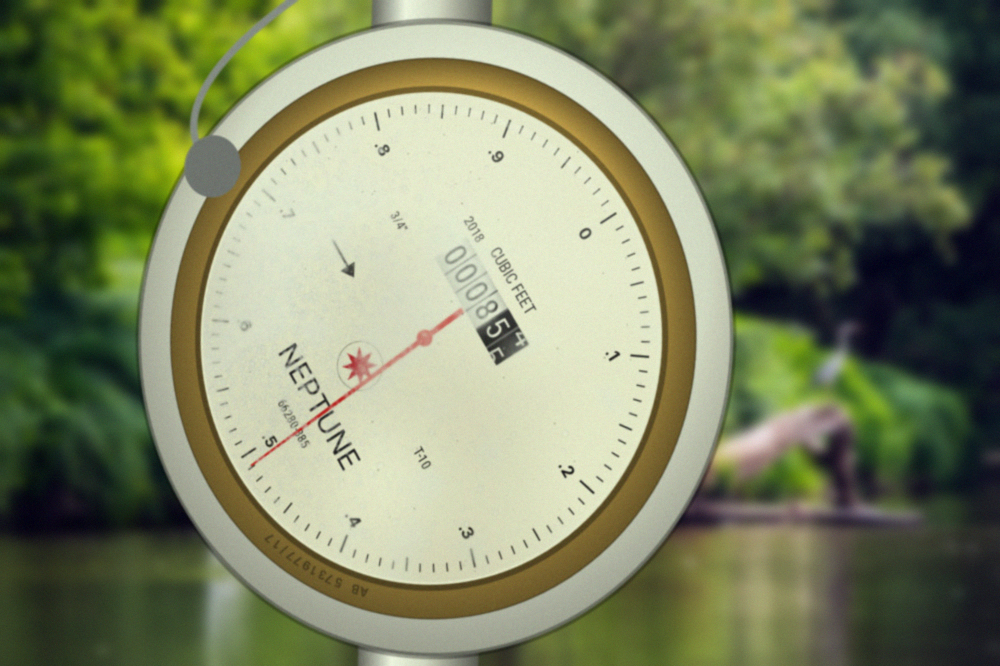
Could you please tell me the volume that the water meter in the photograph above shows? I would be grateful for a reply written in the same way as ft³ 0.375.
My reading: ft³ 854.49
